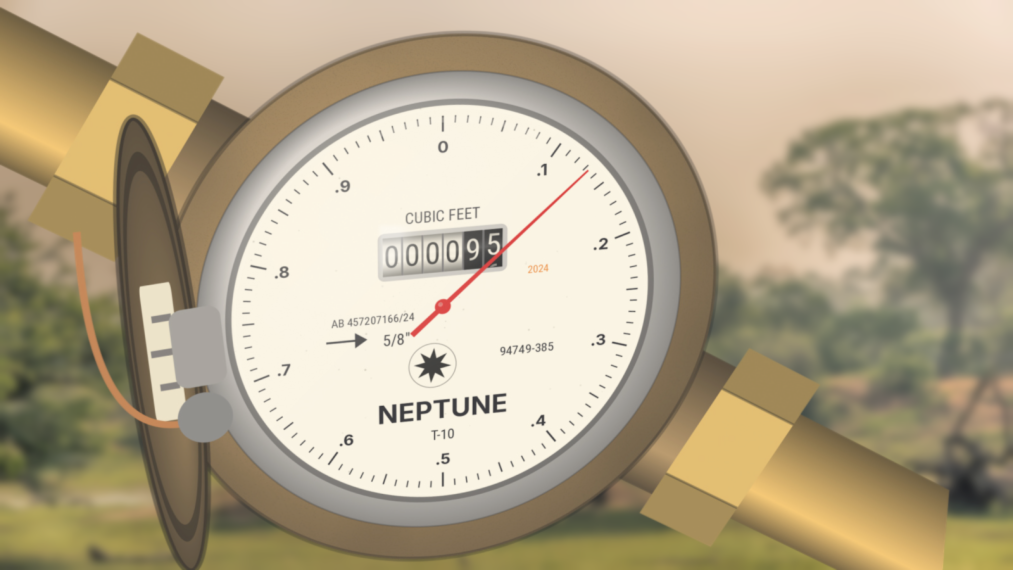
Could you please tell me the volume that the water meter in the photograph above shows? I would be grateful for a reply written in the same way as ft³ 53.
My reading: ft³ 95.13
